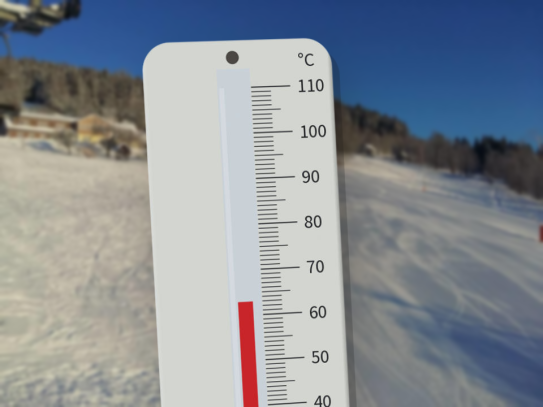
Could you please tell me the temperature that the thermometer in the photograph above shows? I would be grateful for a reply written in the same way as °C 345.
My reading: °C 63
